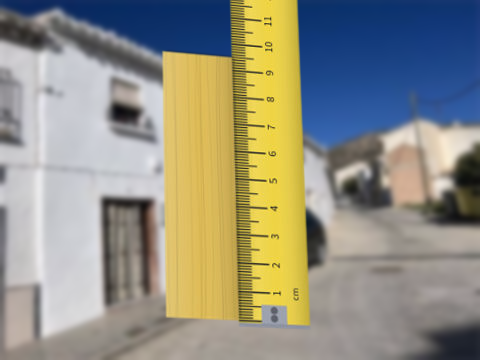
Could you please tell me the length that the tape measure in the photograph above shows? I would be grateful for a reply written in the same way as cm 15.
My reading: cm 9.5
